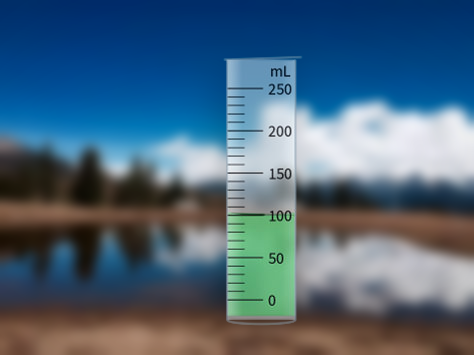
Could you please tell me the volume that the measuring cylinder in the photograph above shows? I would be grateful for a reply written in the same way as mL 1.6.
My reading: mL 100
